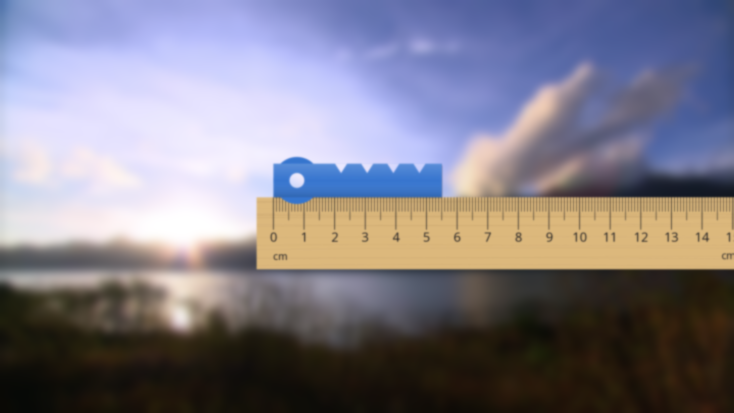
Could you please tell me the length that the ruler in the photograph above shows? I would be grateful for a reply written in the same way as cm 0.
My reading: cm 5.5
